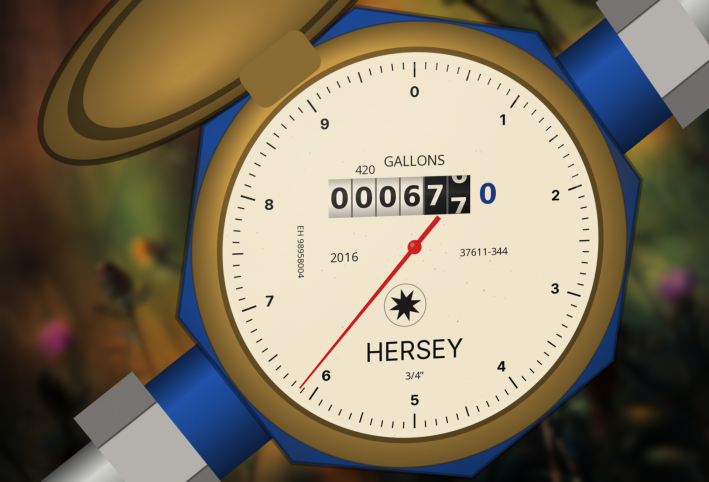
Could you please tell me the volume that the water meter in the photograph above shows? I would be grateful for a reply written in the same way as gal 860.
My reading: gal 6766.1
